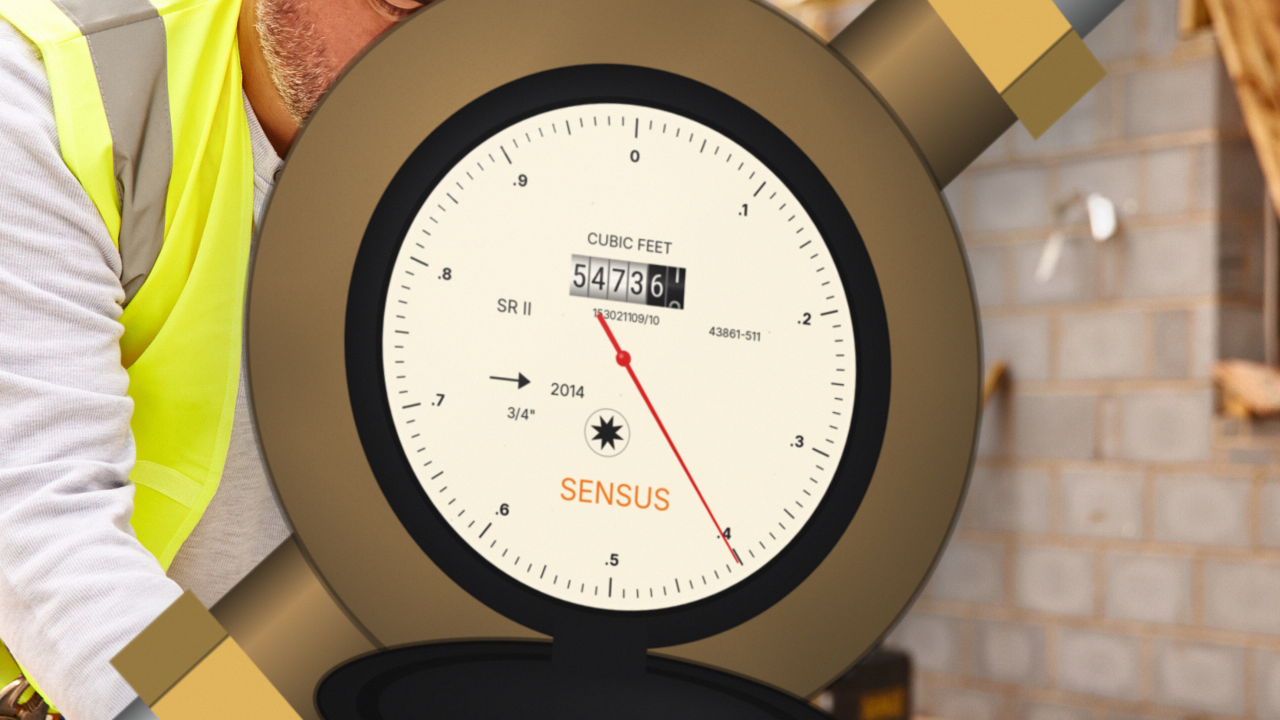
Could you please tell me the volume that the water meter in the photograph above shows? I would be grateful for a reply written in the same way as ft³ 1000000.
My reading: ft³ 547361.40
